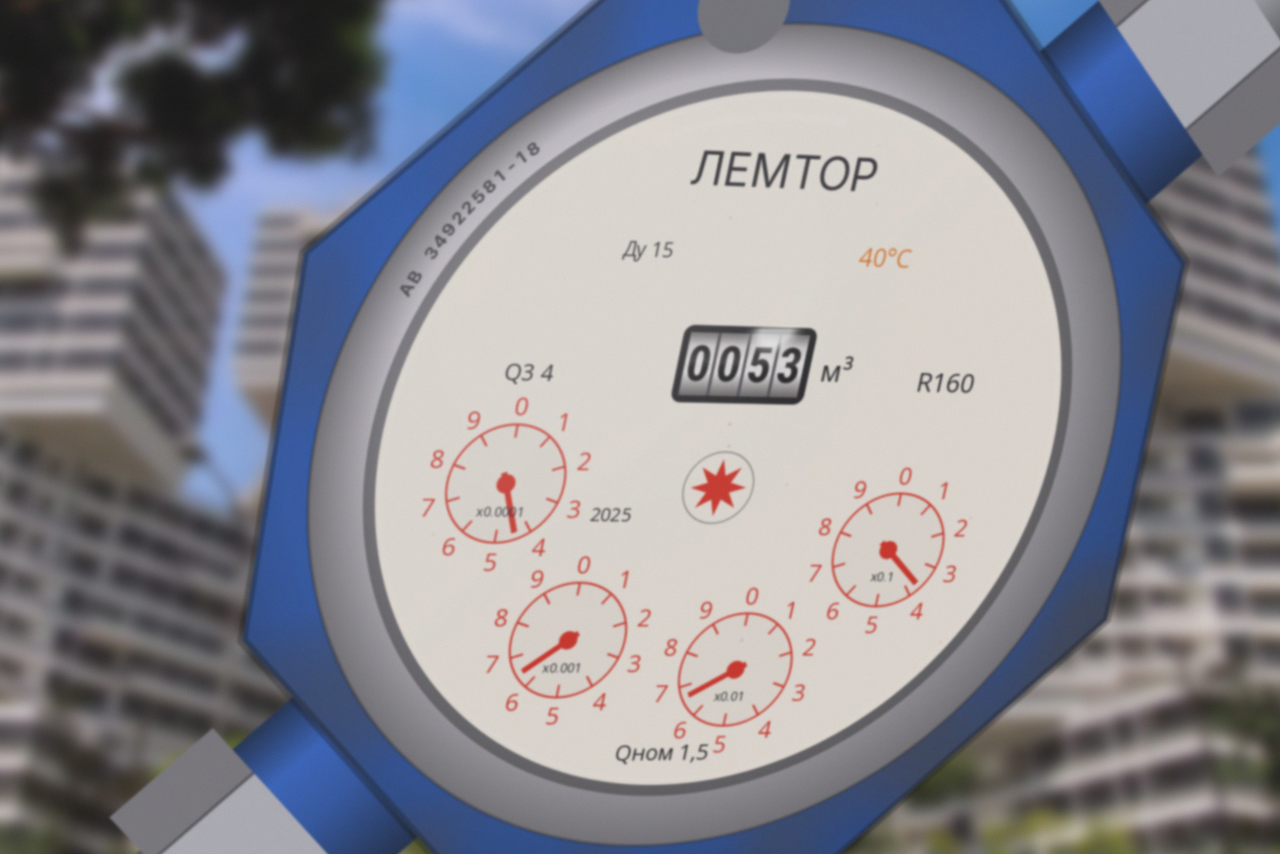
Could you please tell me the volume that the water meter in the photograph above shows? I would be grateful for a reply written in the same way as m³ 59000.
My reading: m³ 53.3664
